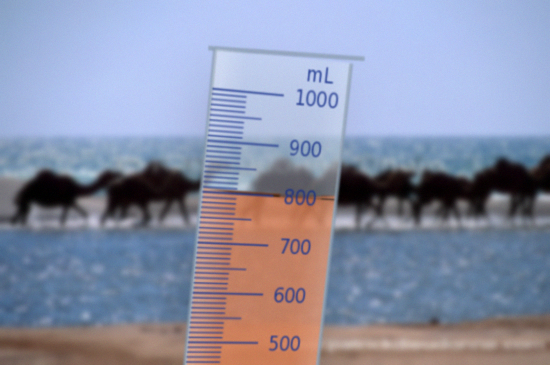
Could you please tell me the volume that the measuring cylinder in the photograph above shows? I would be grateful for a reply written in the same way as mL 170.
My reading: mL 800
